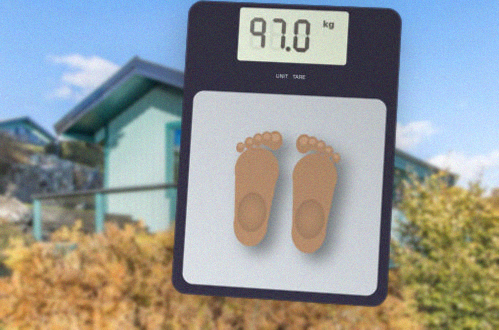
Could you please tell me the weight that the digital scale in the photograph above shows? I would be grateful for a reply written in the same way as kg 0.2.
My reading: kg 97.0
